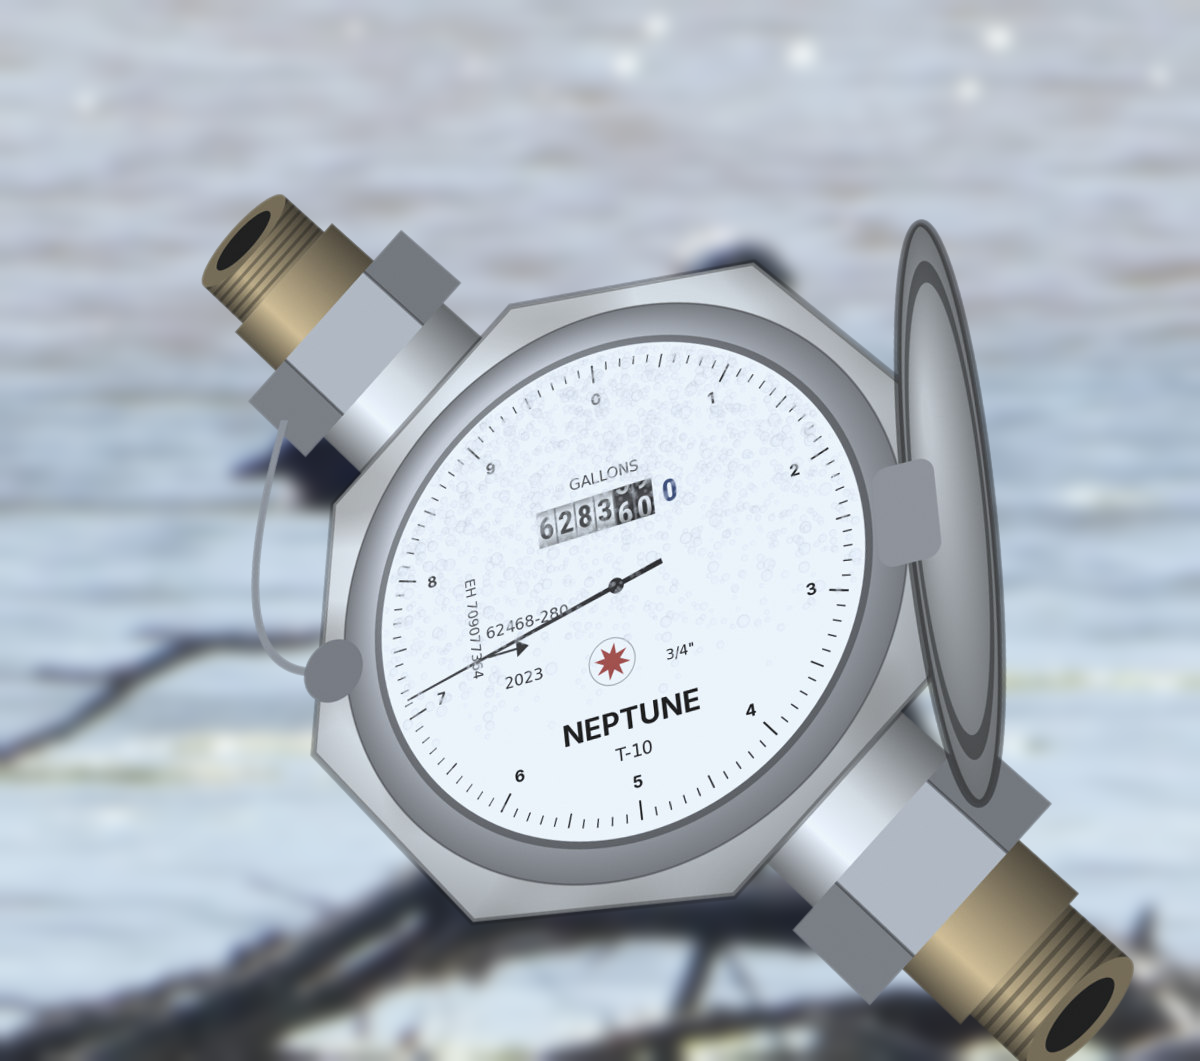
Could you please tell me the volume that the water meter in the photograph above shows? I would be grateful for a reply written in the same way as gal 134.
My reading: gal 6283597.1
